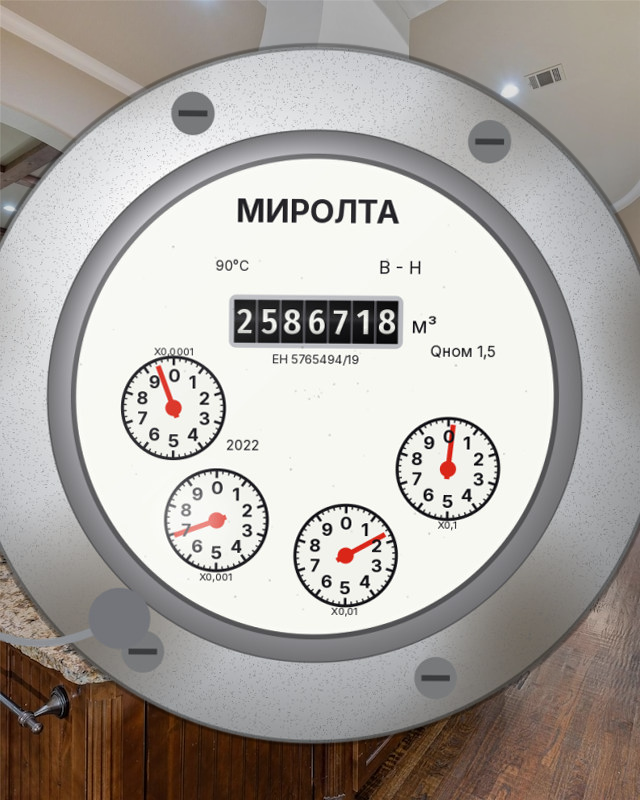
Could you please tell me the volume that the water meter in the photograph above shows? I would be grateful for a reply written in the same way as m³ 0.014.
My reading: m³ 2586718.0169
